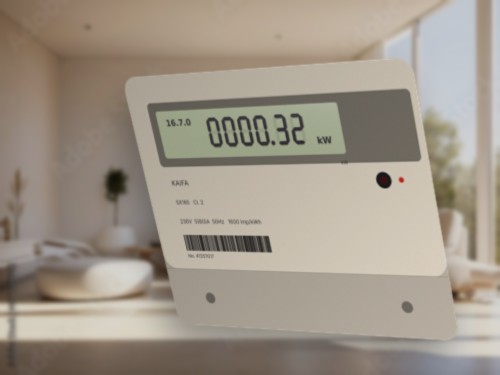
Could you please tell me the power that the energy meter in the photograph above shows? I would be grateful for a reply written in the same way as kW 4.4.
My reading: kW 0.32
